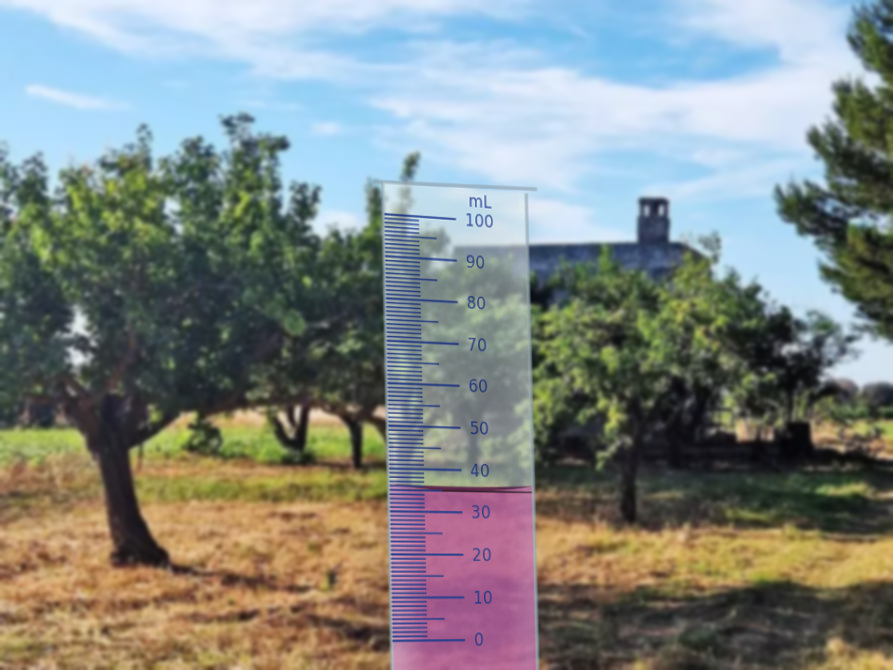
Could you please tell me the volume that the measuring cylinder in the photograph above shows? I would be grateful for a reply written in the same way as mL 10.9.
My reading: mL 35
